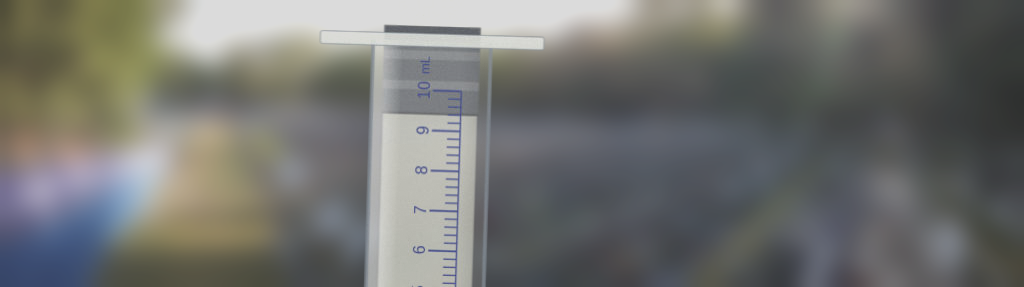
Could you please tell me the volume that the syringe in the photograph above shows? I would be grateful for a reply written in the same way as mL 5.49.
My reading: mL 9.4
